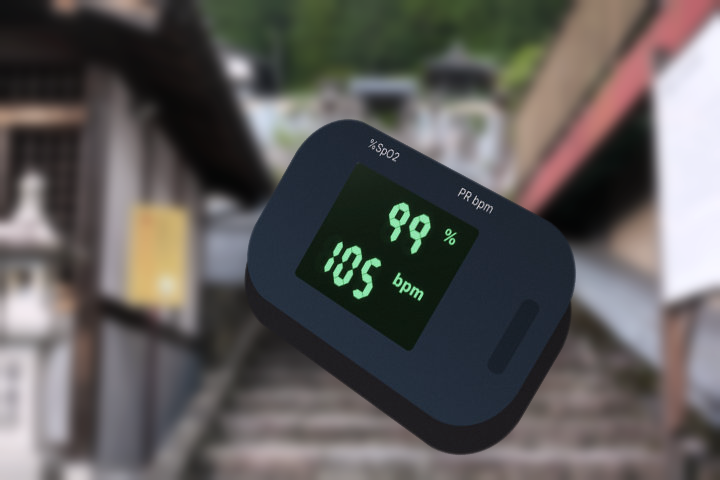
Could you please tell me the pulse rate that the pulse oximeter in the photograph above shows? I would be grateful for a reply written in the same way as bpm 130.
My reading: bpm 105
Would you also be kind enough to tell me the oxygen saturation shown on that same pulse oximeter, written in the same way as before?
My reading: % 99
